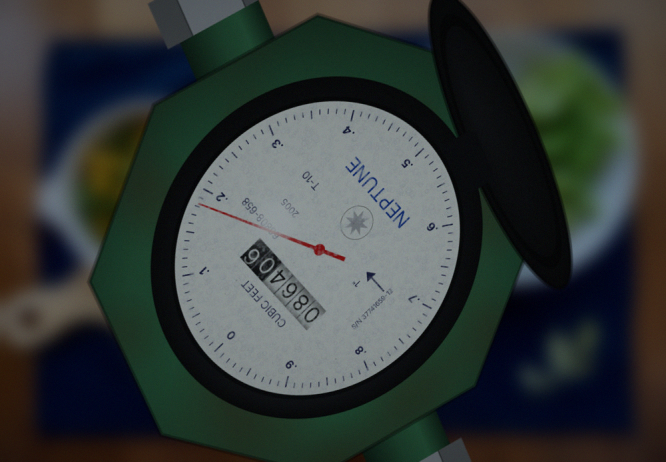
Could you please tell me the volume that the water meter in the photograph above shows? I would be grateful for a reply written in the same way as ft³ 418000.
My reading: ft³ 86406.18
